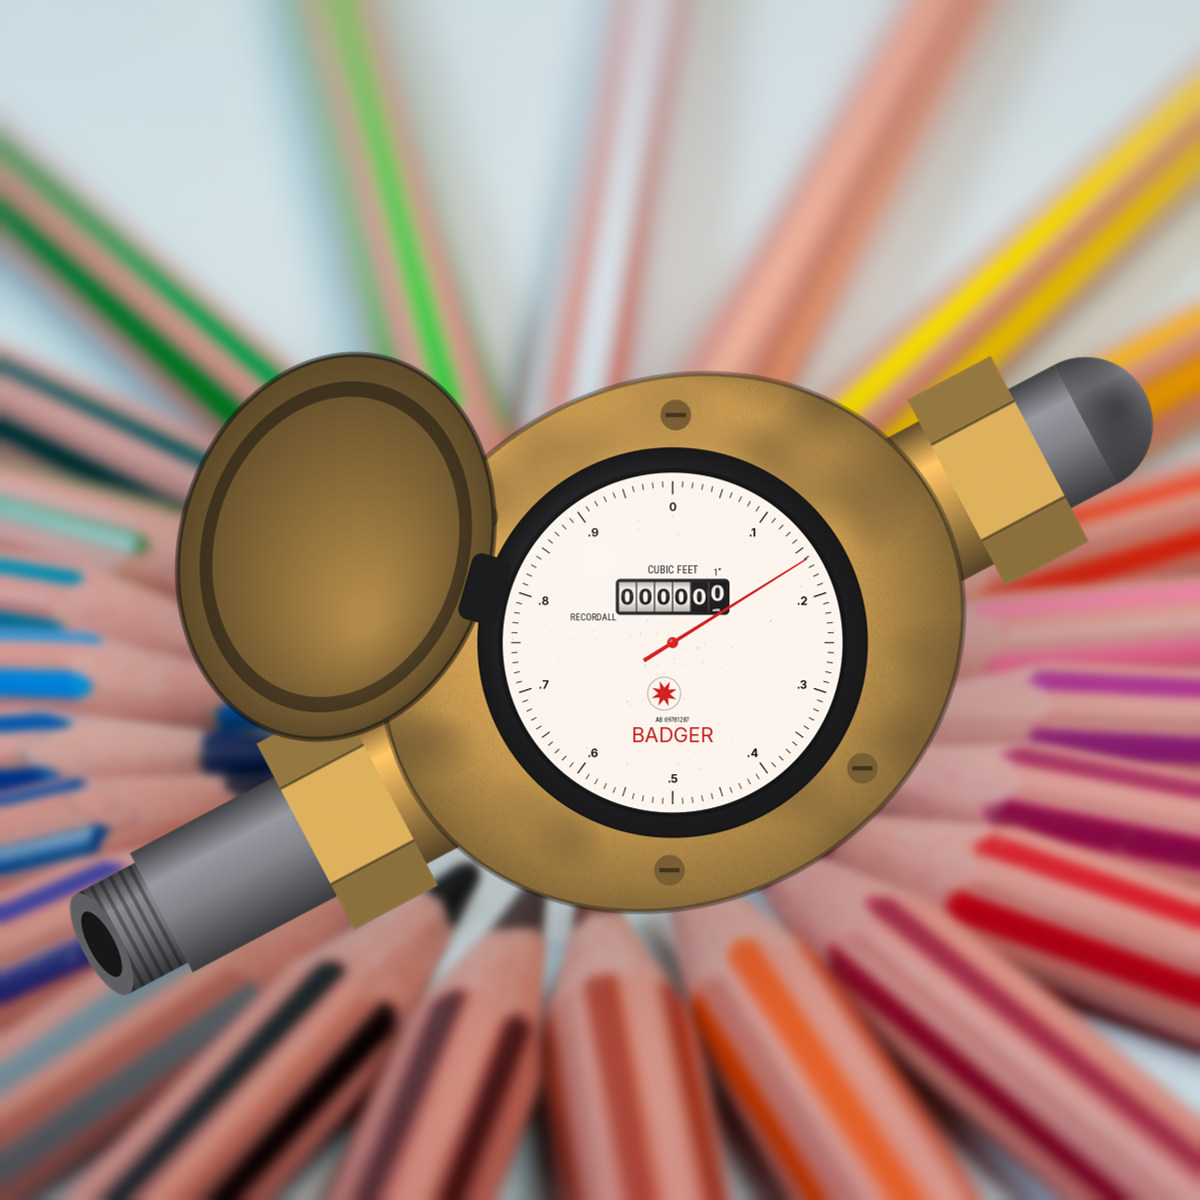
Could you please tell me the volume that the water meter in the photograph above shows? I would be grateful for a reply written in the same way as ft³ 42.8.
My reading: ft³ 0.16
